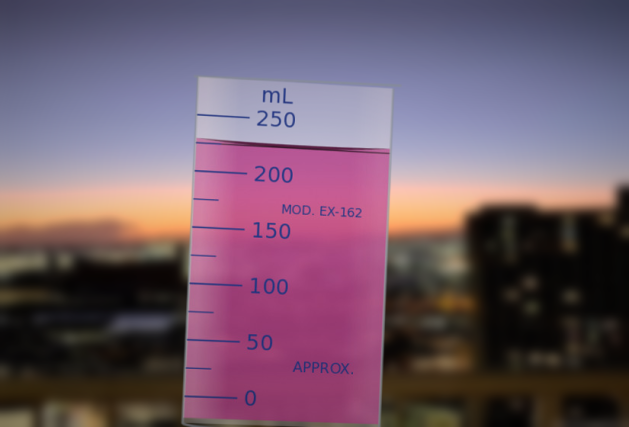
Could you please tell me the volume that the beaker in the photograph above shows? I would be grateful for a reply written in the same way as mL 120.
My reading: mL 225
